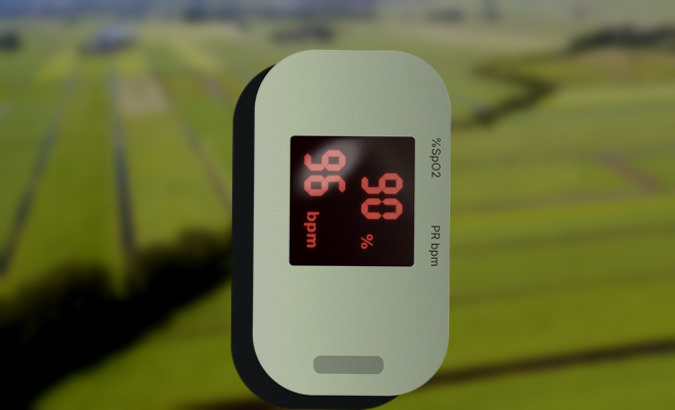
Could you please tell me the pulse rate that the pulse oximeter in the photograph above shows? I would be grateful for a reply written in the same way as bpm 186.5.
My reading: bpm 96
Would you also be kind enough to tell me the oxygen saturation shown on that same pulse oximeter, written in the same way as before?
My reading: % 90
